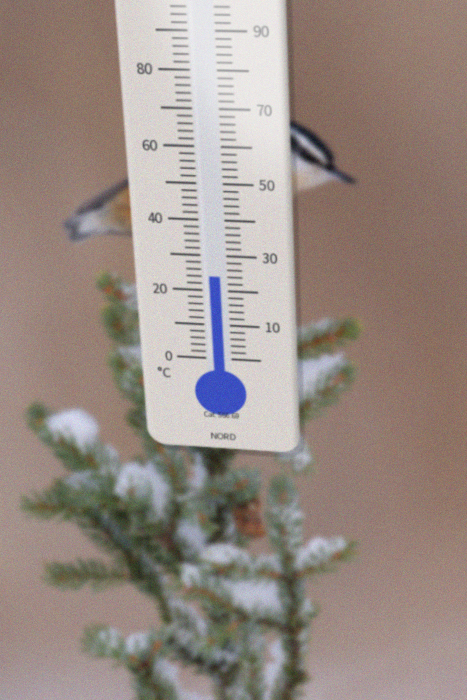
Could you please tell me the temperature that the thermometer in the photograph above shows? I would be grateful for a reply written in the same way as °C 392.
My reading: °C 24
